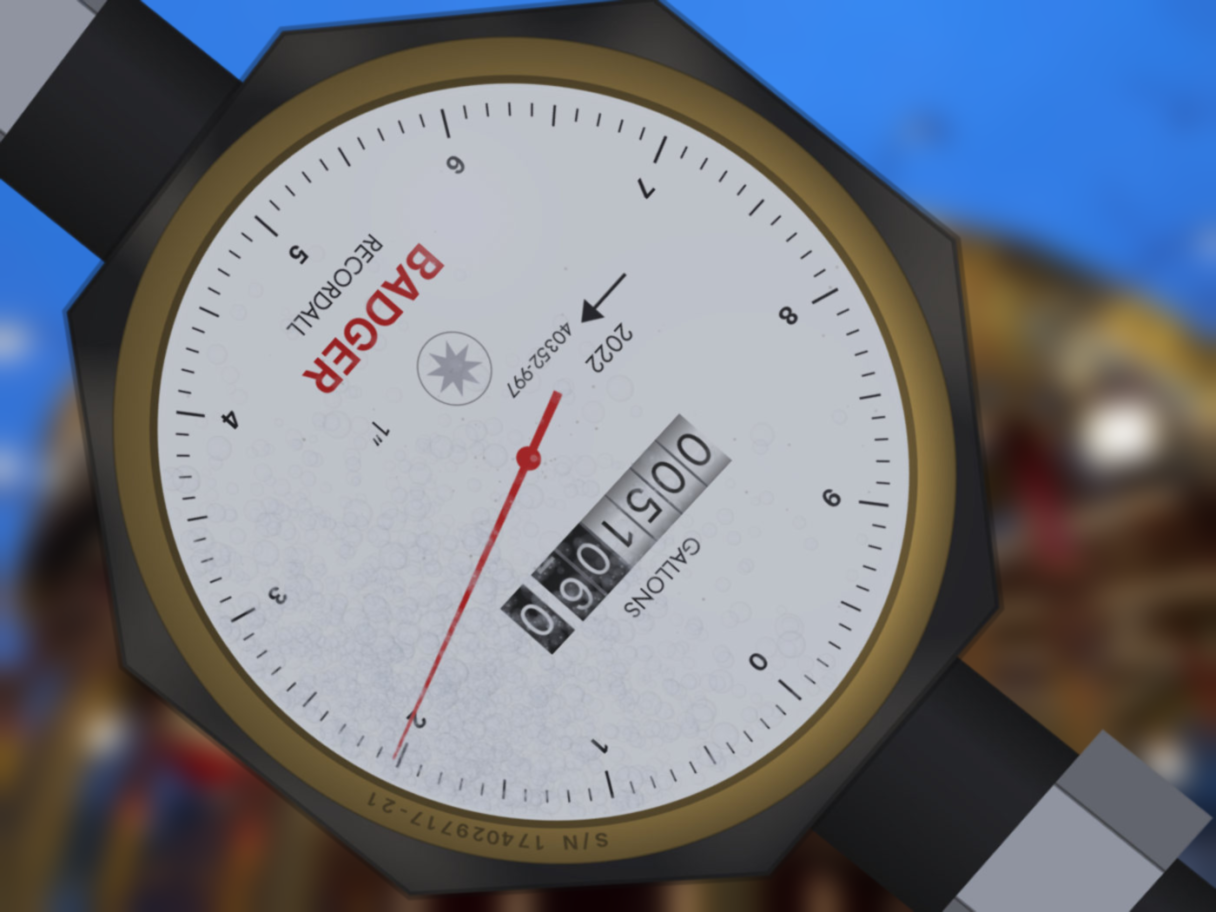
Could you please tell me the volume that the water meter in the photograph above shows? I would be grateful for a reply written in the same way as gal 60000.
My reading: gal 51062.0
